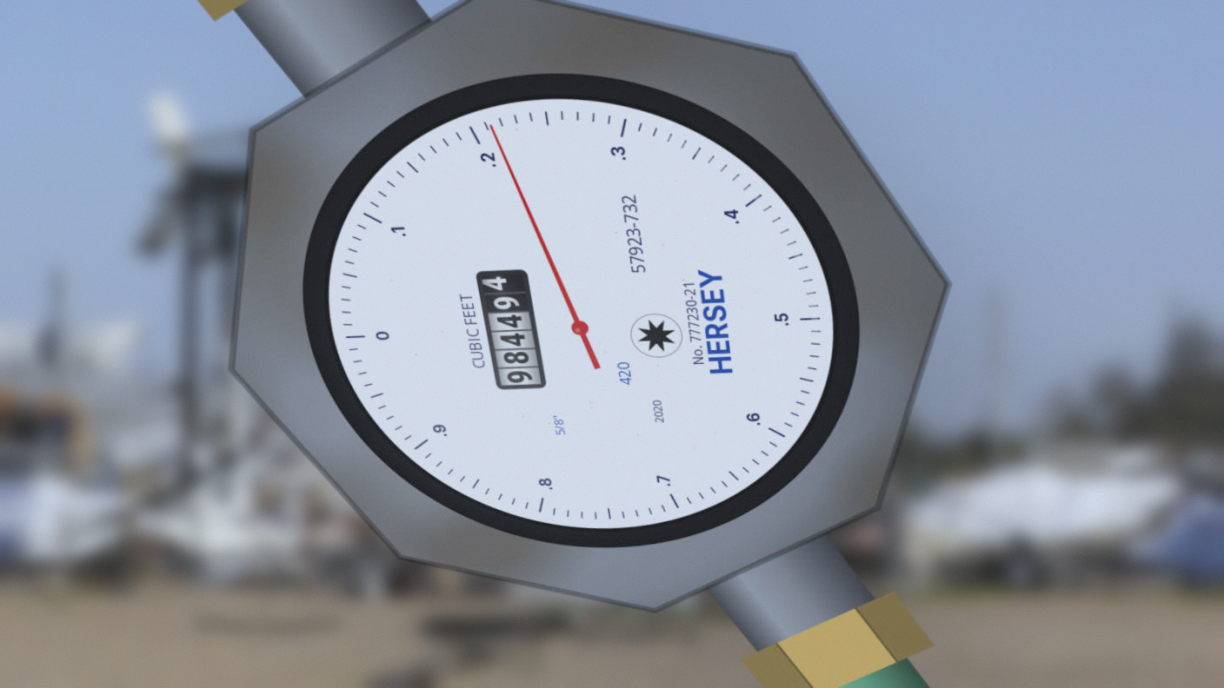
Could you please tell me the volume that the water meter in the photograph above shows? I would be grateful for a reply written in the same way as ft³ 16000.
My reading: ft³ 984494.21
